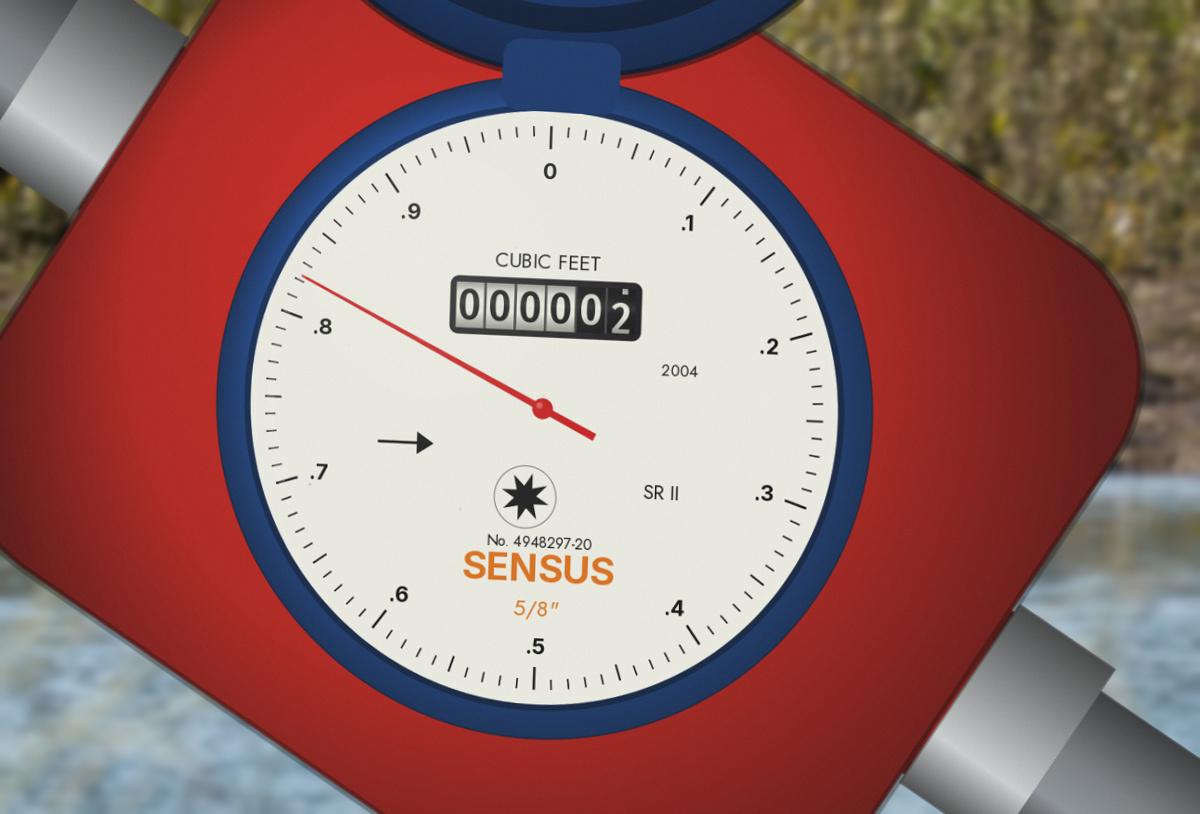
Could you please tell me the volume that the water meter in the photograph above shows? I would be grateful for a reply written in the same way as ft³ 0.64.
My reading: ft³ 1.82
